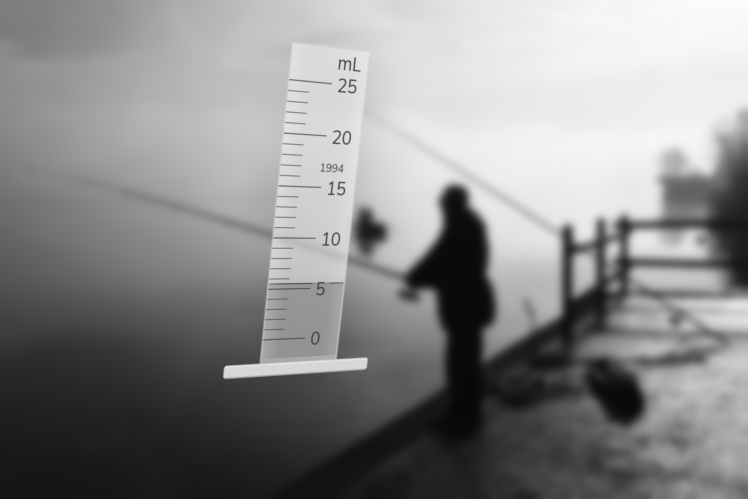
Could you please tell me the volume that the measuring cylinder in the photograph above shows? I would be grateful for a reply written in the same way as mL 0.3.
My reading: mL 5.5
